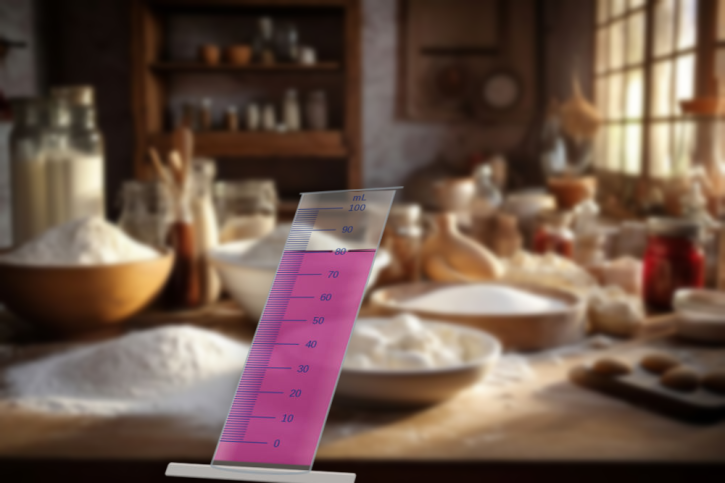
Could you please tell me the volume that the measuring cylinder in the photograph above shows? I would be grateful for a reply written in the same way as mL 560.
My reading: mL 80
